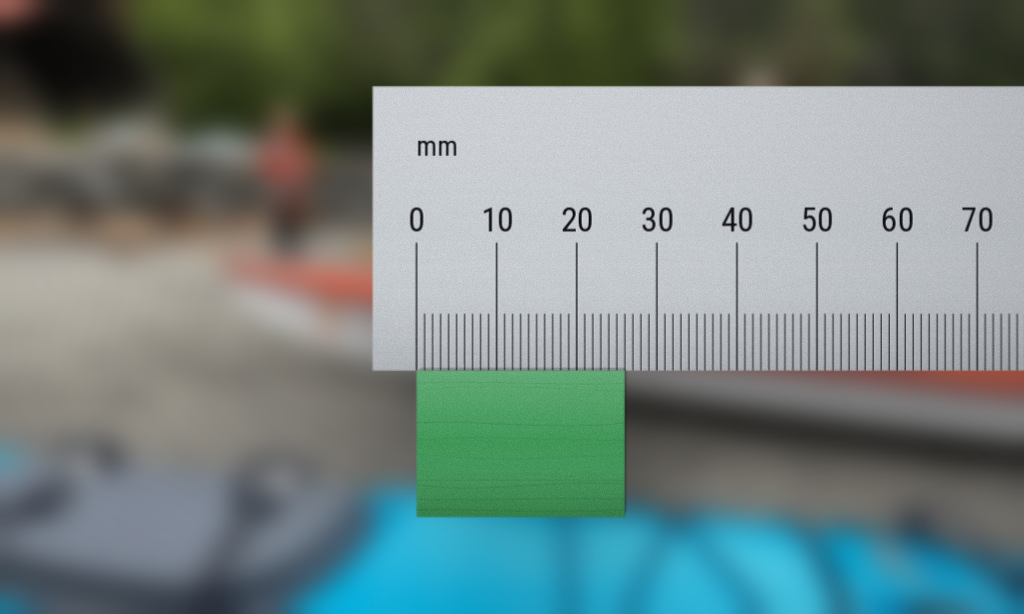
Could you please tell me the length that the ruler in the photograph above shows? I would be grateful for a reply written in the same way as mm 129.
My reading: mm 26
